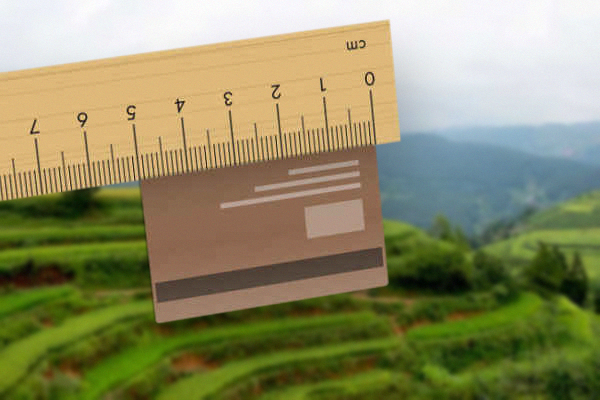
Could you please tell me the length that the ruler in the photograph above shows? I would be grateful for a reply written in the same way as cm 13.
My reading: cm 5
